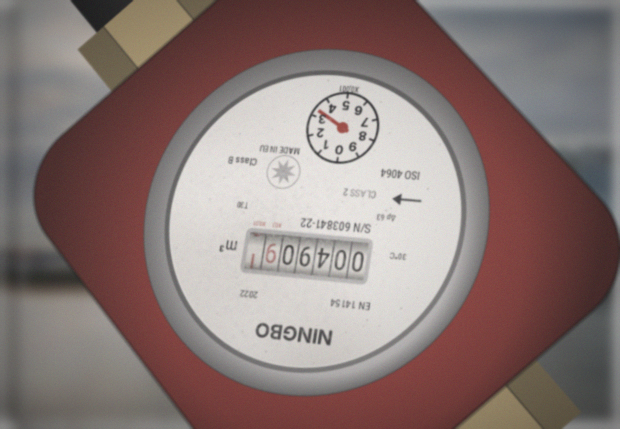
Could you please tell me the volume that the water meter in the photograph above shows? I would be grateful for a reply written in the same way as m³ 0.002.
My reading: m³ 490.913
